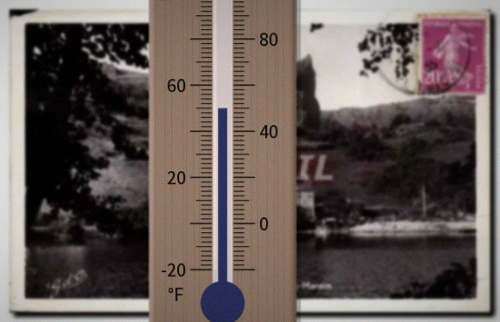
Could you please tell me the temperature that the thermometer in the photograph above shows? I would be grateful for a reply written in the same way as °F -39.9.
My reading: °F 50
